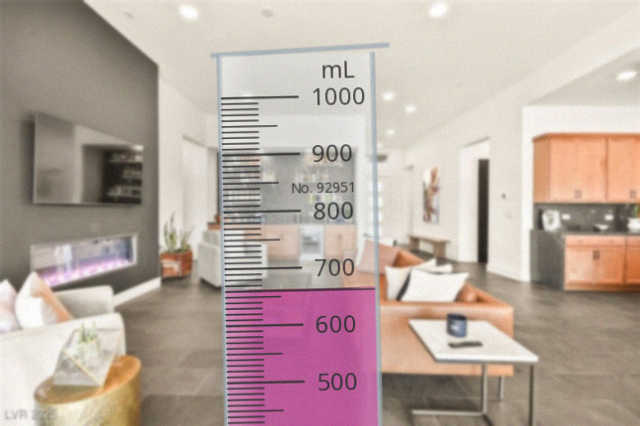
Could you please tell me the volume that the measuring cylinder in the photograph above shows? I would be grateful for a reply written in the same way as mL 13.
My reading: mL 660
